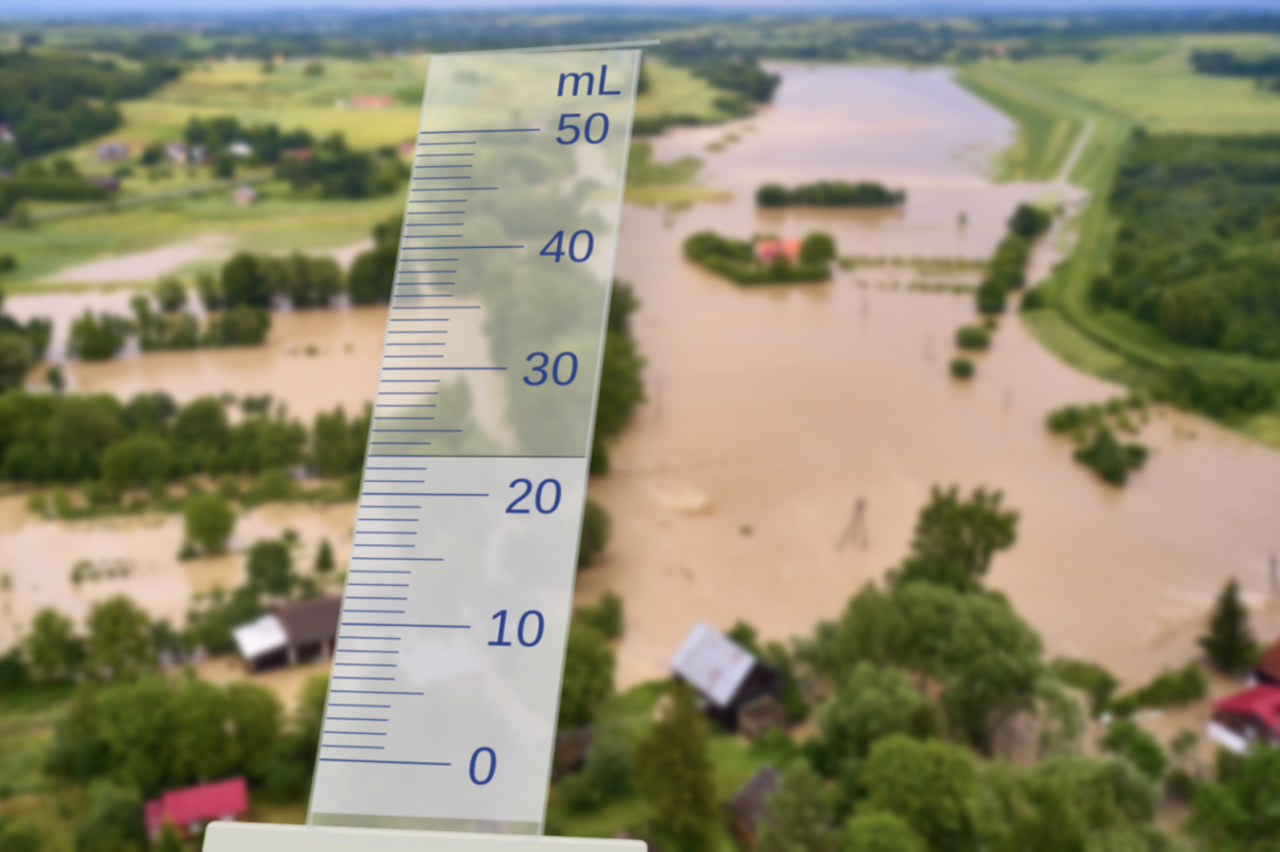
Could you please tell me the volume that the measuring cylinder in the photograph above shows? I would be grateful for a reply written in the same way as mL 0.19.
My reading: mL 23
